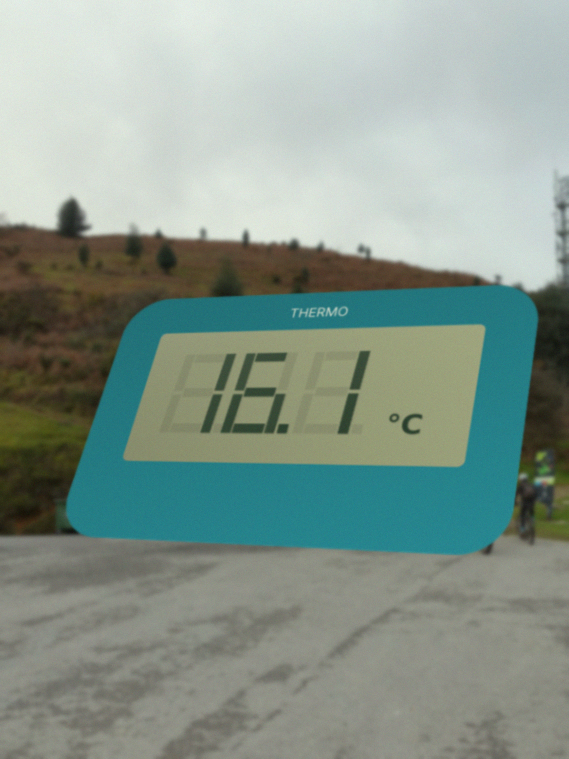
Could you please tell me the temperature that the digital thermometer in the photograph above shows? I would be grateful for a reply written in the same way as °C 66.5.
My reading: °C 16.1
